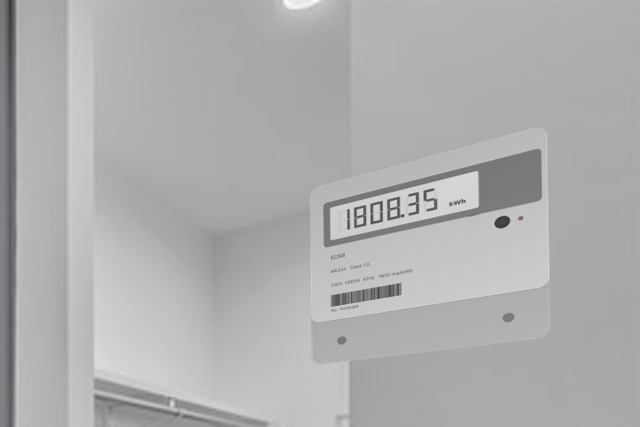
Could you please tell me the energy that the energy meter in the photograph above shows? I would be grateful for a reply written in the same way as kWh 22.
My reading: kWh 1808.35
